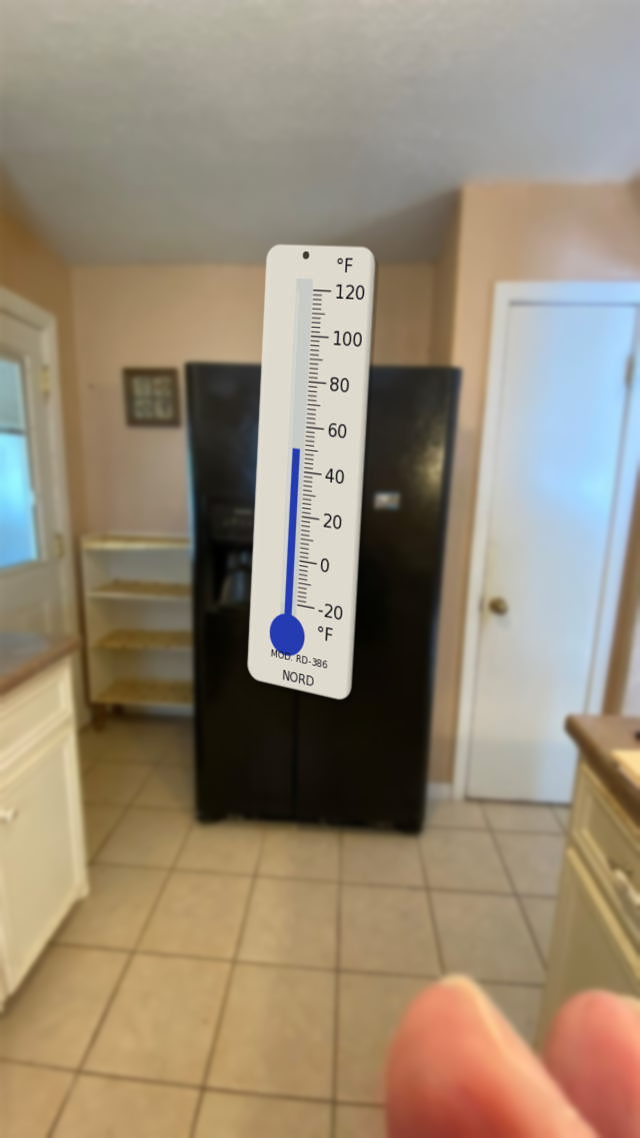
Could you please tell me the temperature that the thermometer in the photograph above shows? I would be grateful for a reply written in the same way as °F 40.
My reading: °F 50
